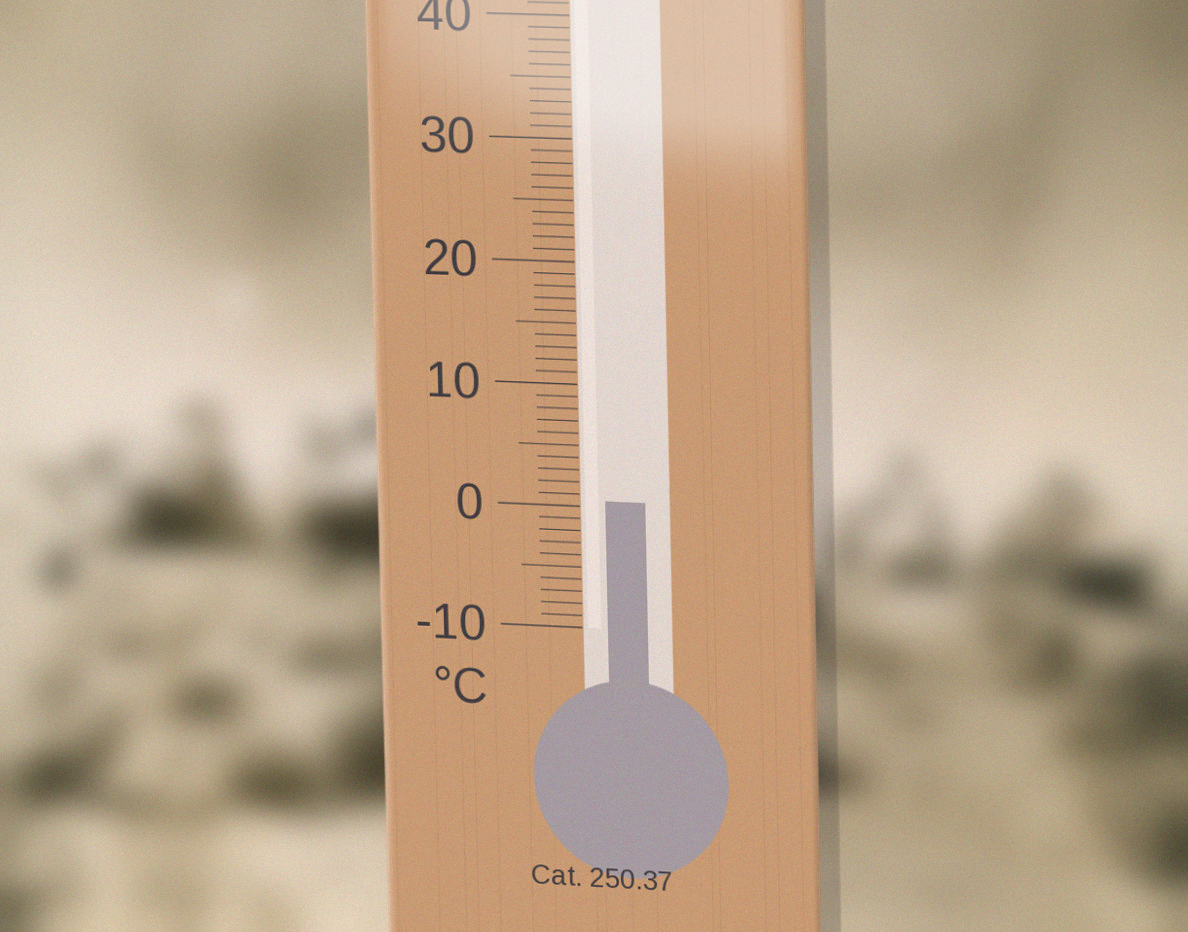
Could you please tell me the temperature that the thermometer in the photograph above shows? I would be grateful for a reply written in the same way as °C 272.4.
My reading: °C 0.5
